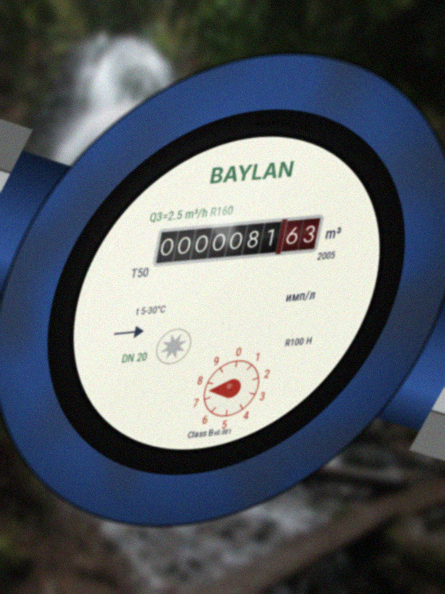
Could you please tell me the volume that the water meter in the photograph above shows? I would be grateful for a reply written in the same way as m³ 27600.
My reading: m³ 81.637
